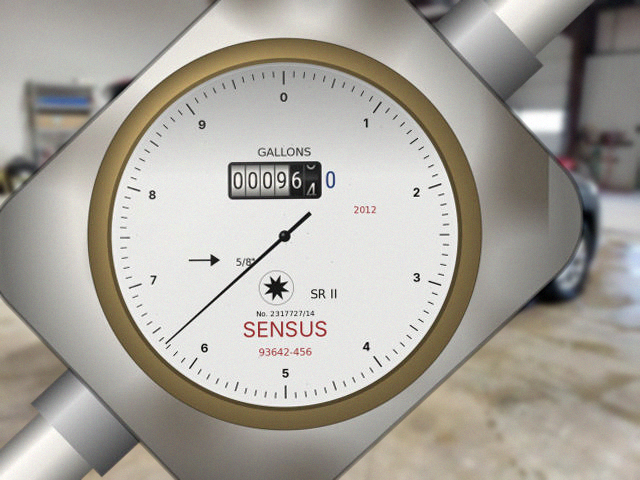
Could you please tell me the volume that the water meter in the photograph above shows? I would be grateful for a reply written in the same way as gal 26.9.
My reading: gal 9636.3
